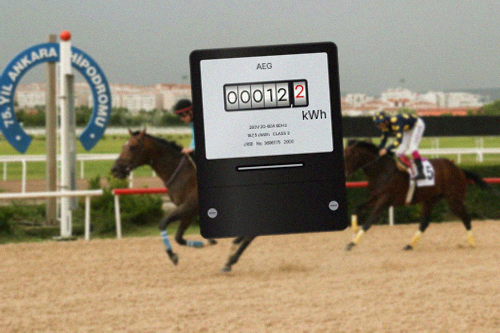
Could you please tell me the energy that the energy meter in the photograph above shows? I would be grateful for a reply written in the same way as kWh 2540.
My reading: kWh 12.2
